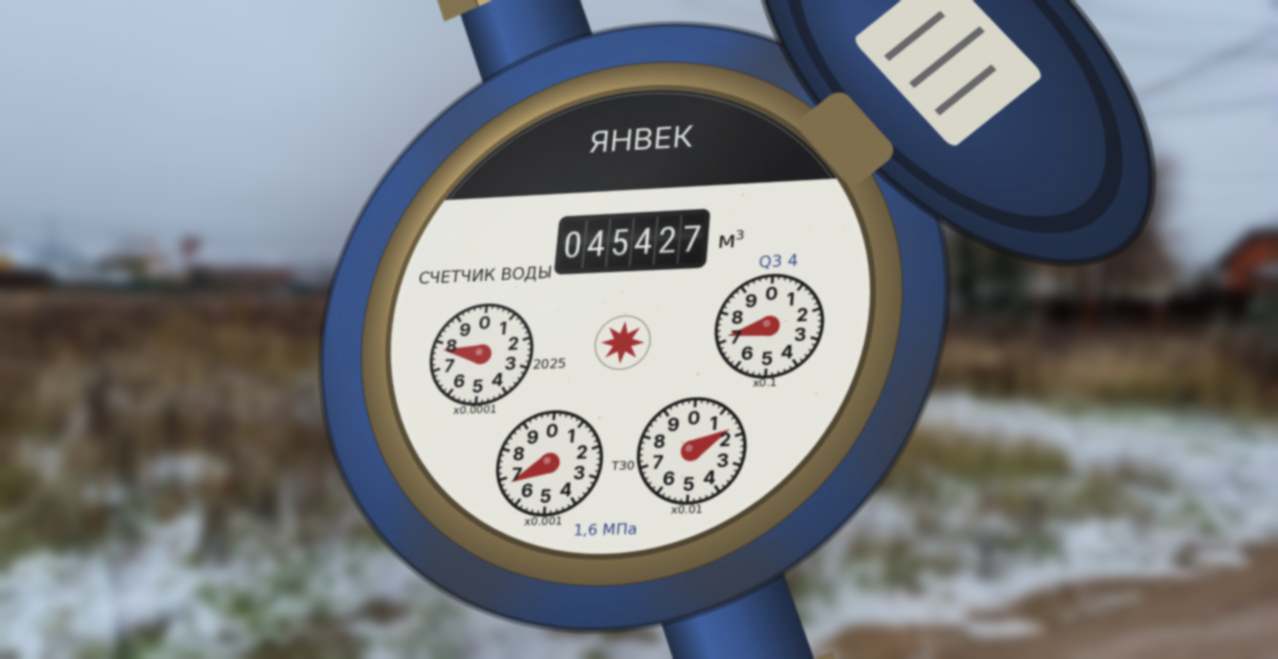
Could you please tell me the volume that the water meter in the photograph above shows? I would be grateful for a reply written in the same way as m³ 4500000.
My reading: m³ 45427.7167
